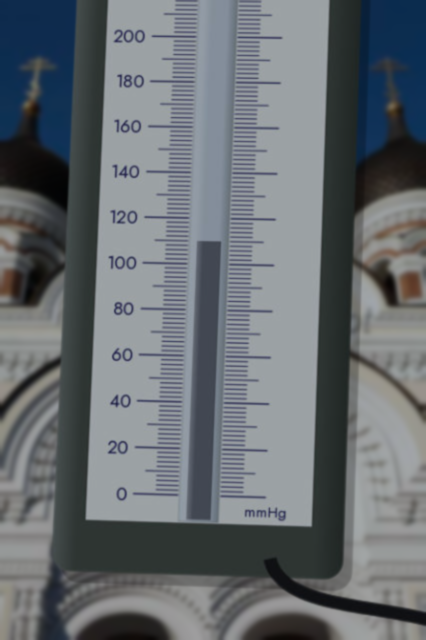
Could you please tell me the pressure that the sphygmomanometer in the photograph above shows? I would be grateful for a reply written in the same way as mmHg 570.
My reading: mmHg 110
